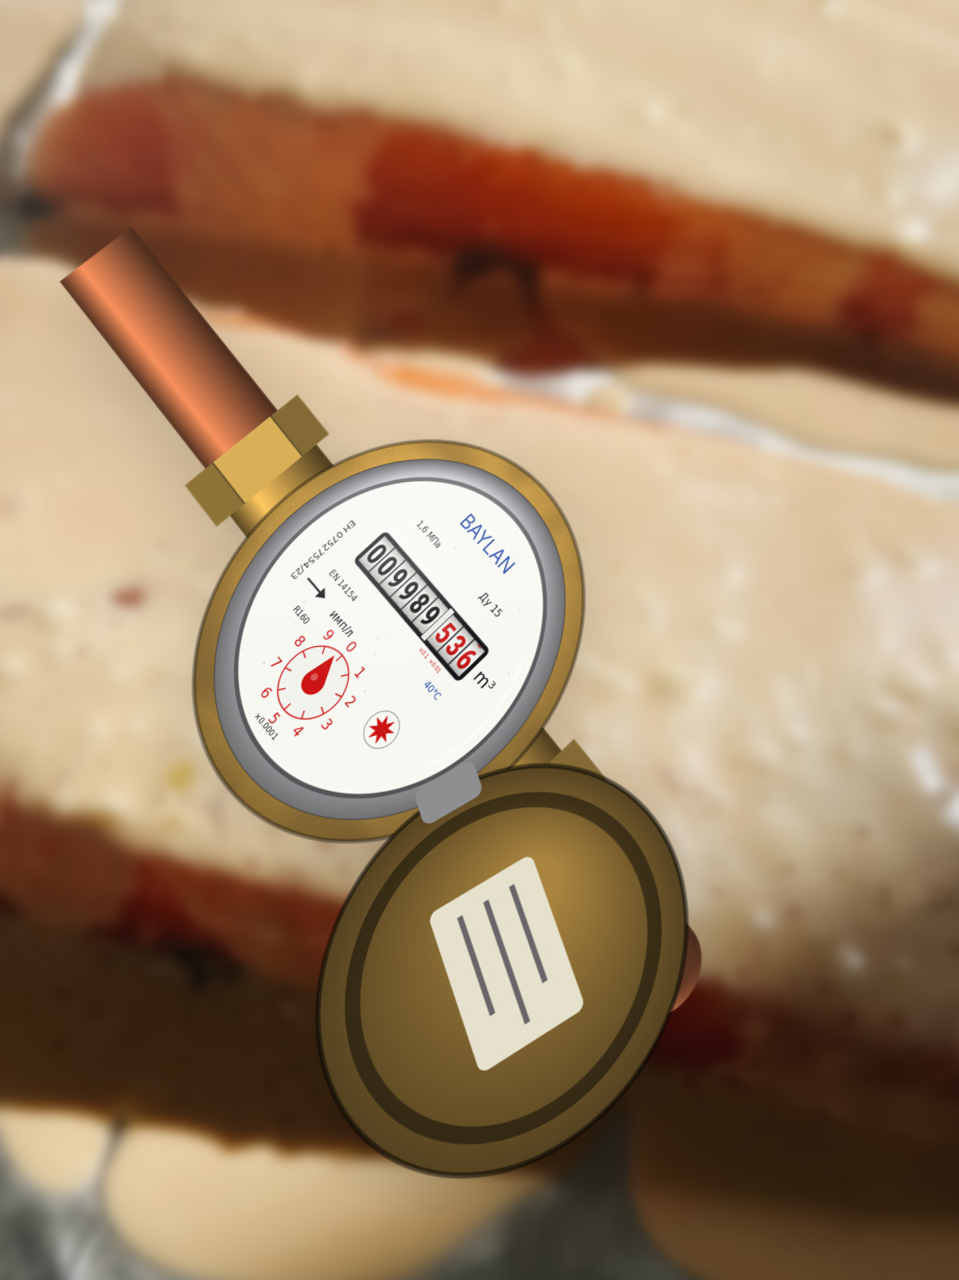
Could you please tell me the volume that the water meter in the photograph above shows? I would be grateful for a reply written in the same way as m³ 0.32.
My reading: m³ 9989.5359
